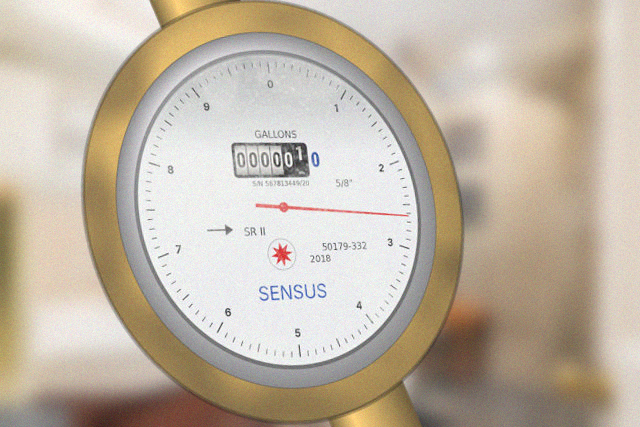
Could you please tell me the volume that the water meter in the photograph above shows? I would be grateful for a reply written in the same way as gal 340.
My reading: gal 12.6
